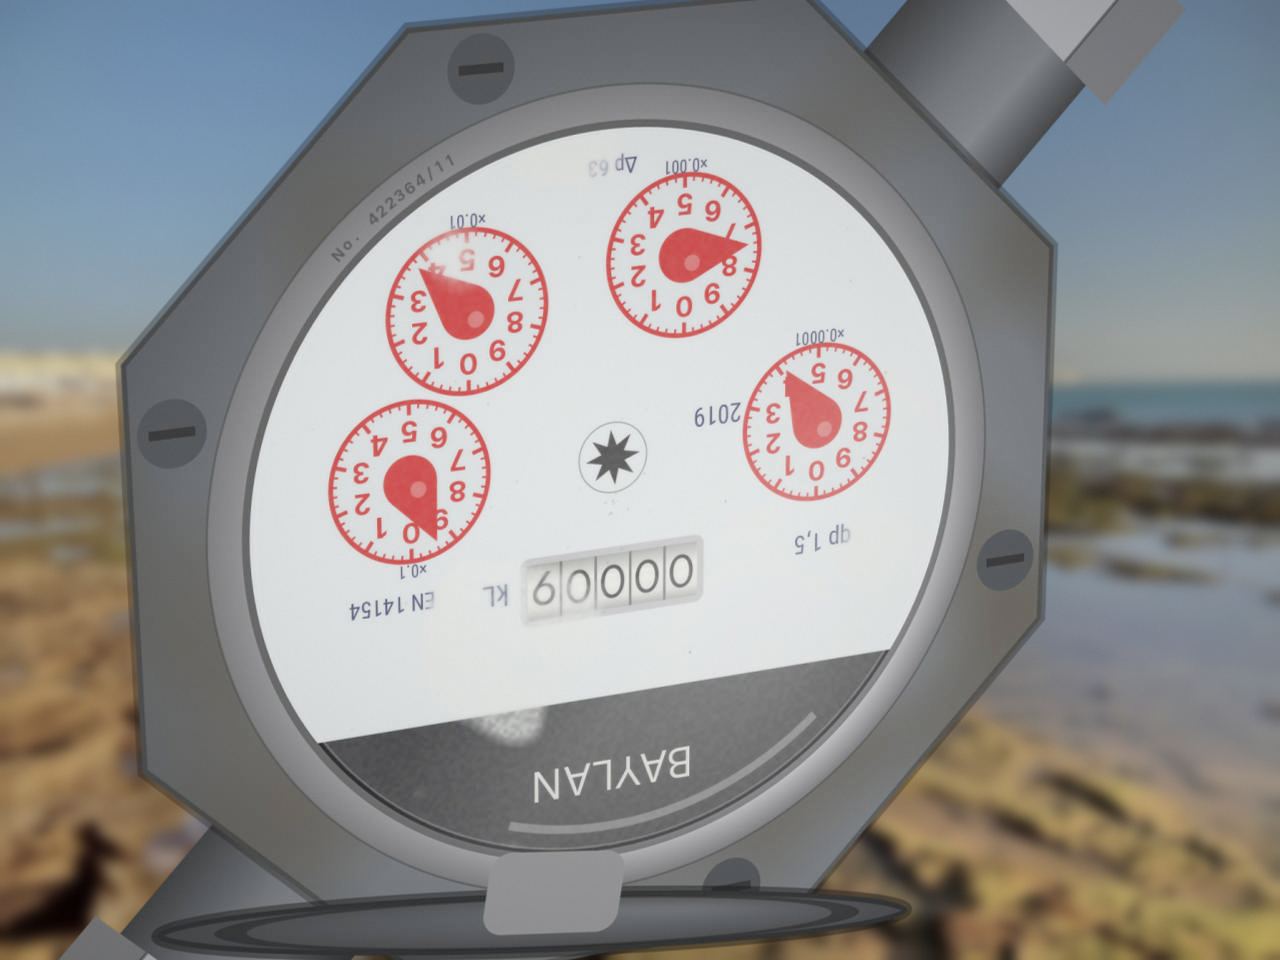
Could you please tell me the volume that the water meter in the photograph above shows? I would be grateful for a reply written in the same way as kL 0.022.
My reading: kL 8.9374
